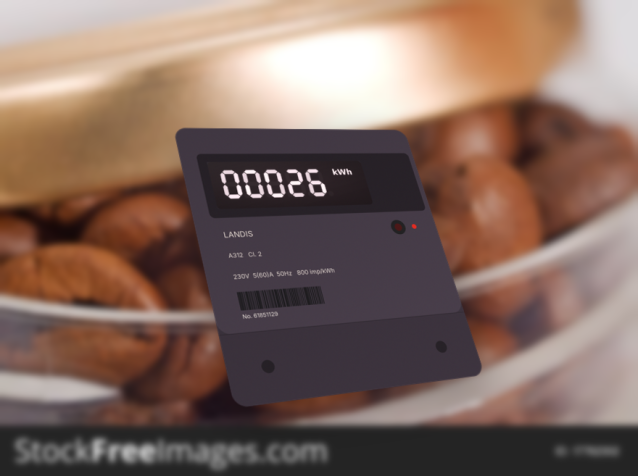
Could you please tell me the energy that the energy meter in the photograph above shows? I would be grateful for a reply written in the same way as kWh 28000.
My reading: kWh 26
